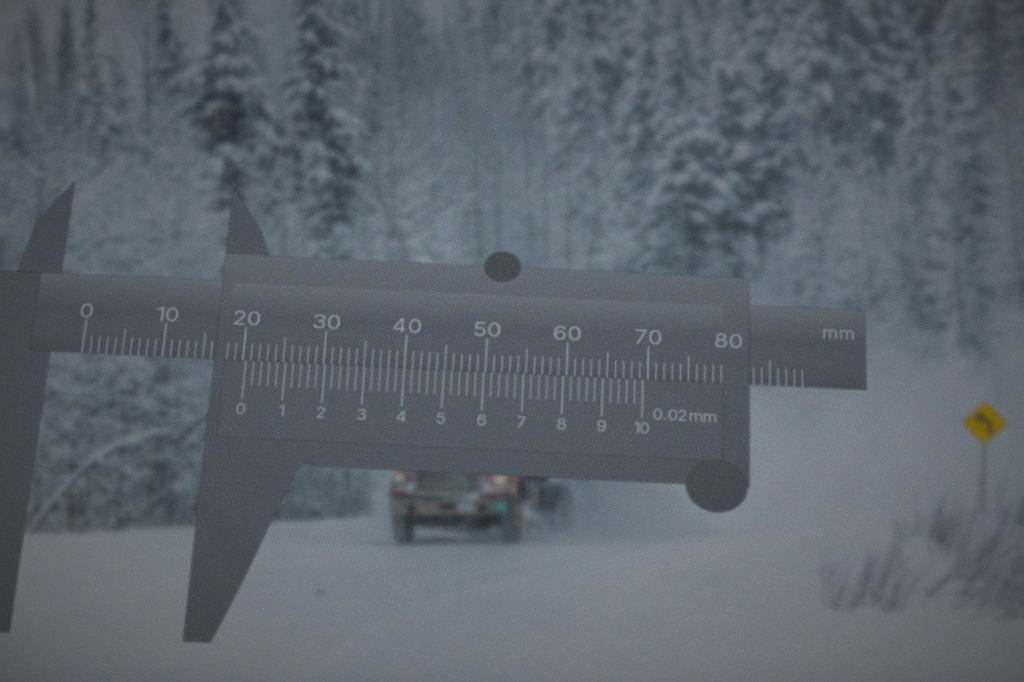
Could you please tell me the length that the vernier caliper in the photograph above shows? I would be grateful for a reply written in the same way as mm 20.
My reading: mm 20.4
